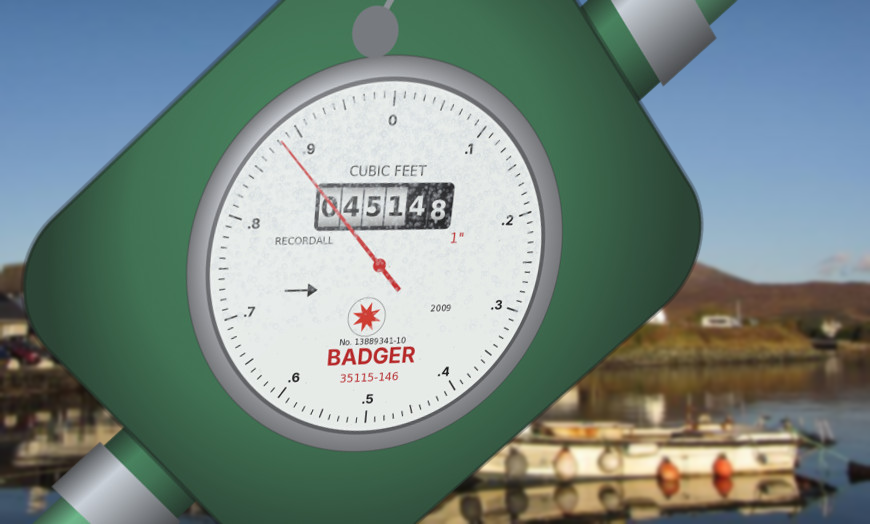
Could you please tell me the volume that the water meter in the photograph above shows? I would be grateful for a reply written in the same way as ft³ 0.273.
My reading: ft³ 45147.88
